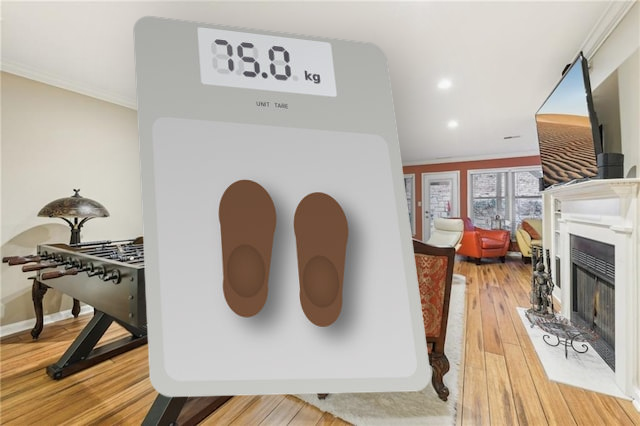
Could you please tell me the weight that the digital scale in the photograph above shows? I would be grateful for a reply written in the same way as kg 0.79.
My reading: kg 75.0
